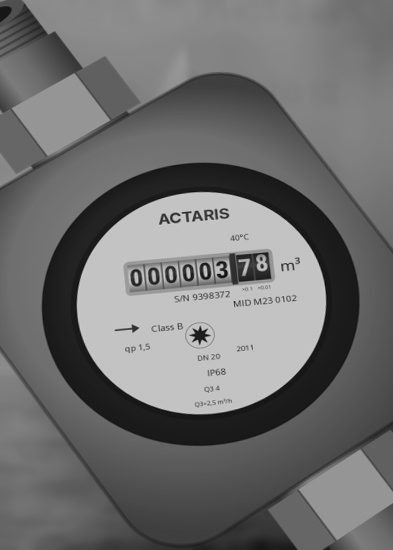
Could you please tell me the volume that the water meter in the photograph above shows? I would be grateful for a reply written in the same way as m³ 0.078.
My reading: m³ 3.78
